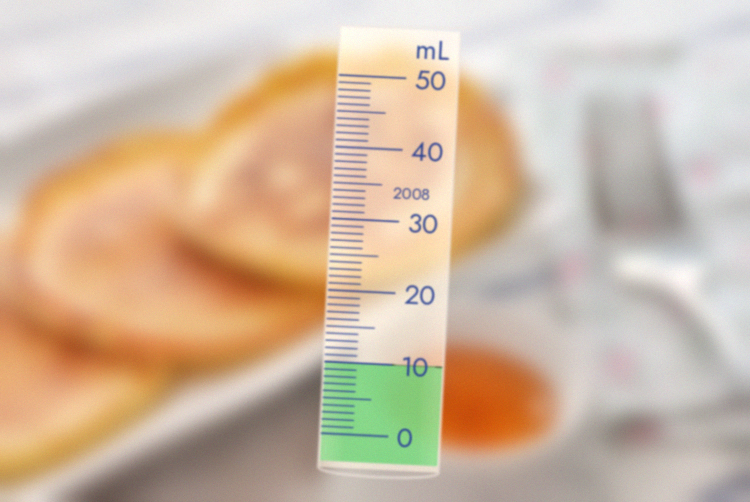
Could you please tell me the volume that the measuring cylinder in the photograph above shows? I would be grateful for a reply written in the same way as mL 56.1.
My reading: mL 10
